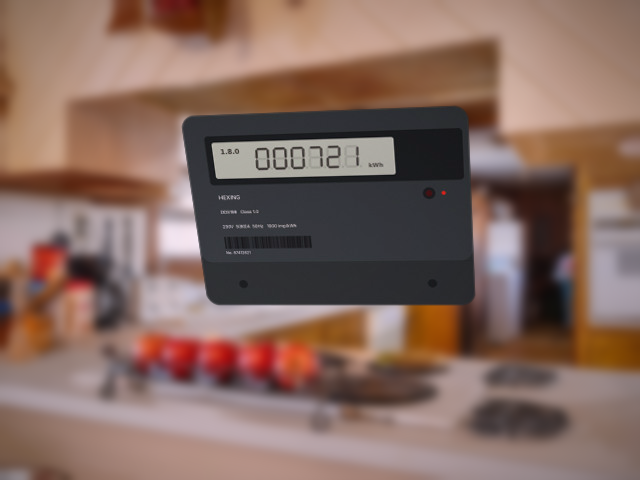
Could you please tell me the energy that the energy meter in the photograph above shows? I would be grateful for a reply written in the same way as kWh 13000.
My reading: kWh 721
